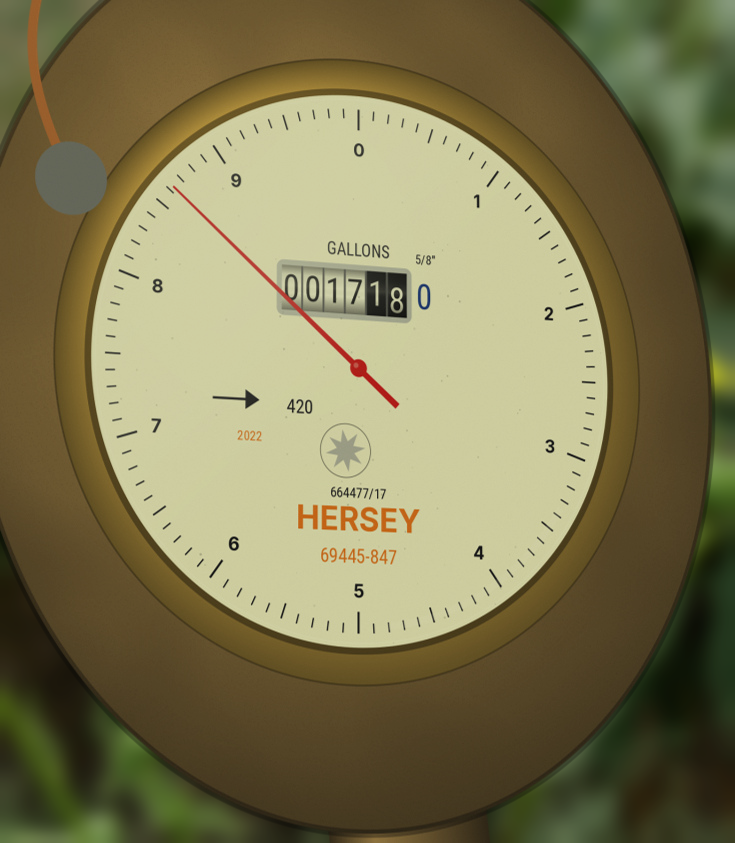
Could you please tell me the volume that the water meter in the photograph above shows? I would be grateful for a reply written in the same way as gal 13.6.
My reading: gal 17178.6
